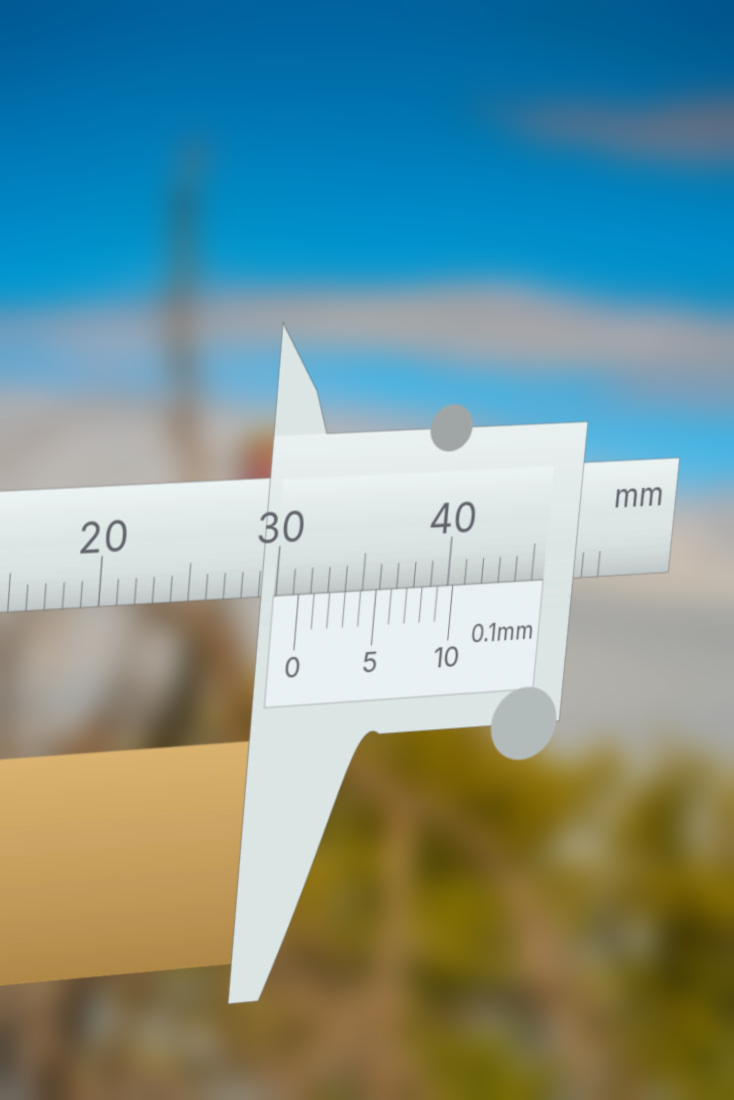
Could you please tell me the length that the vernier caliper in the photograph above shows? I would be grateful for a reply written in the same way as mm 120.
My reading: mm 31.3
